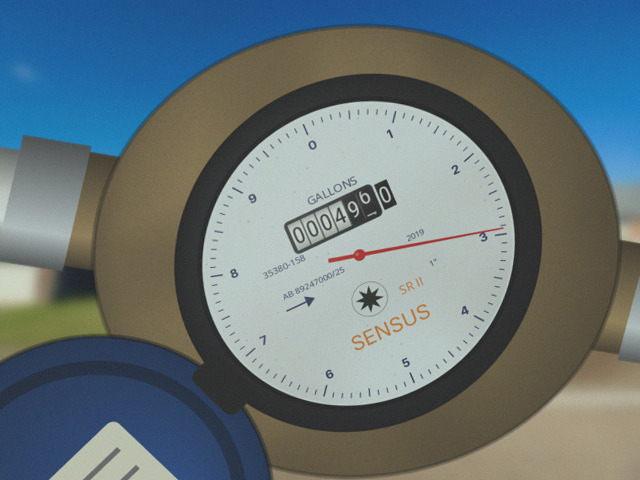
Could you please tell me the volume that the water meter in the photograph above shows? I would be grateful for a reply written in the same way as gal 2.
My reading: gal 4962.9
